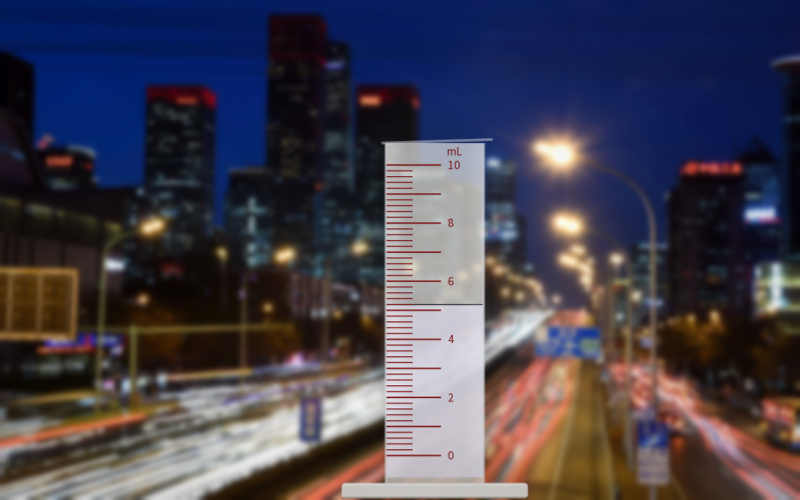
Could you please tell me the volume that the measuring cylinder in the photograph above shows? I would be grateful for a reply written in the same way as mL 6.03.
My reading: mL 5.2
